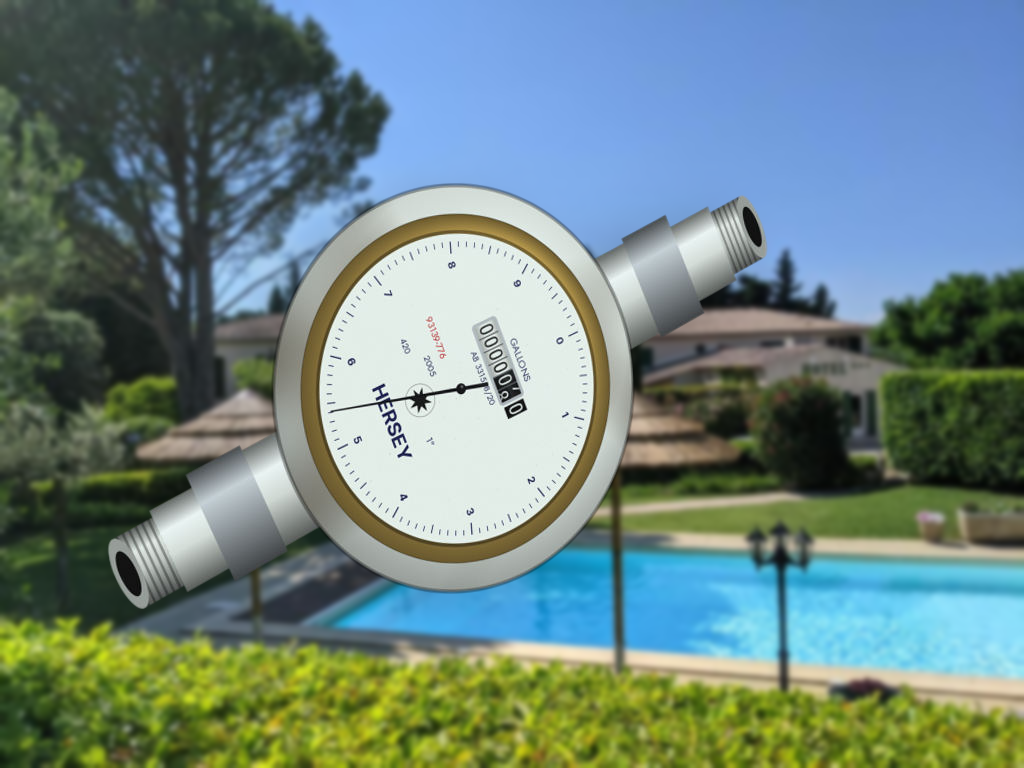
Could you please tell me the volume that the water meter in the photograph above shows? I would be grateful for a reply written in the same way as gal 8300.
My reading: gal 75.4
